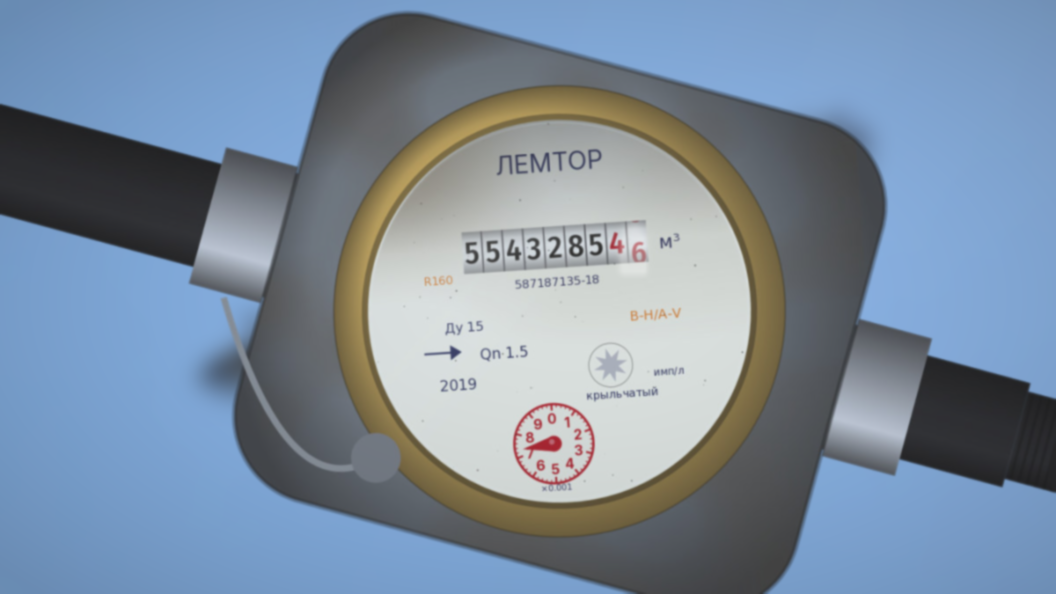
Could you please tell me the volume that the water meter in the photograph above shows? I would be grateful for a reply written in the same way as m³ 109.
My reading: m³ 5543285.457
